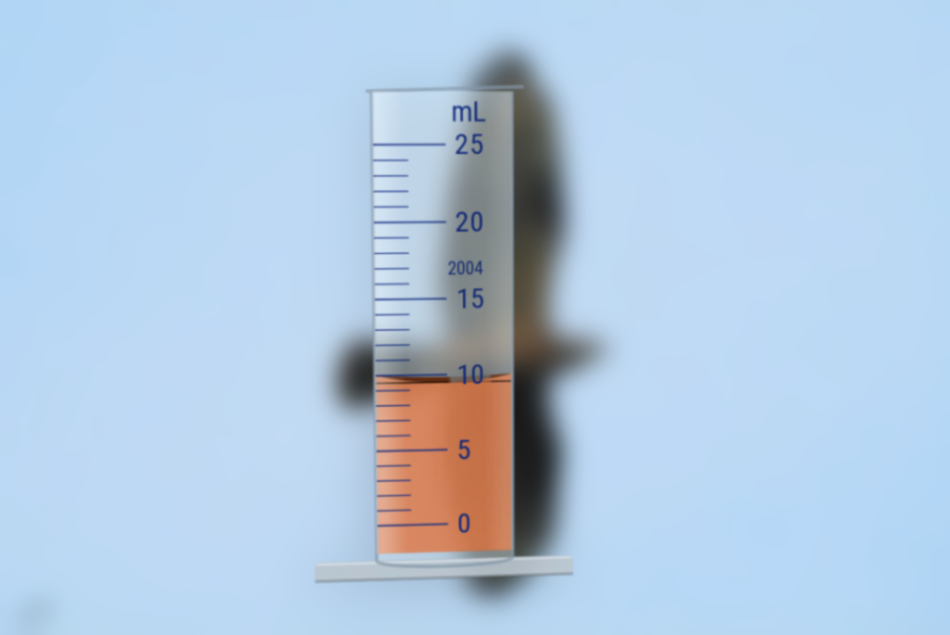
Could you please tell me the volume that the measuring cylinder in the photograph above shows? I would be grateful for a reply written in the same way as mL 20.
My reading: mL 9.5
